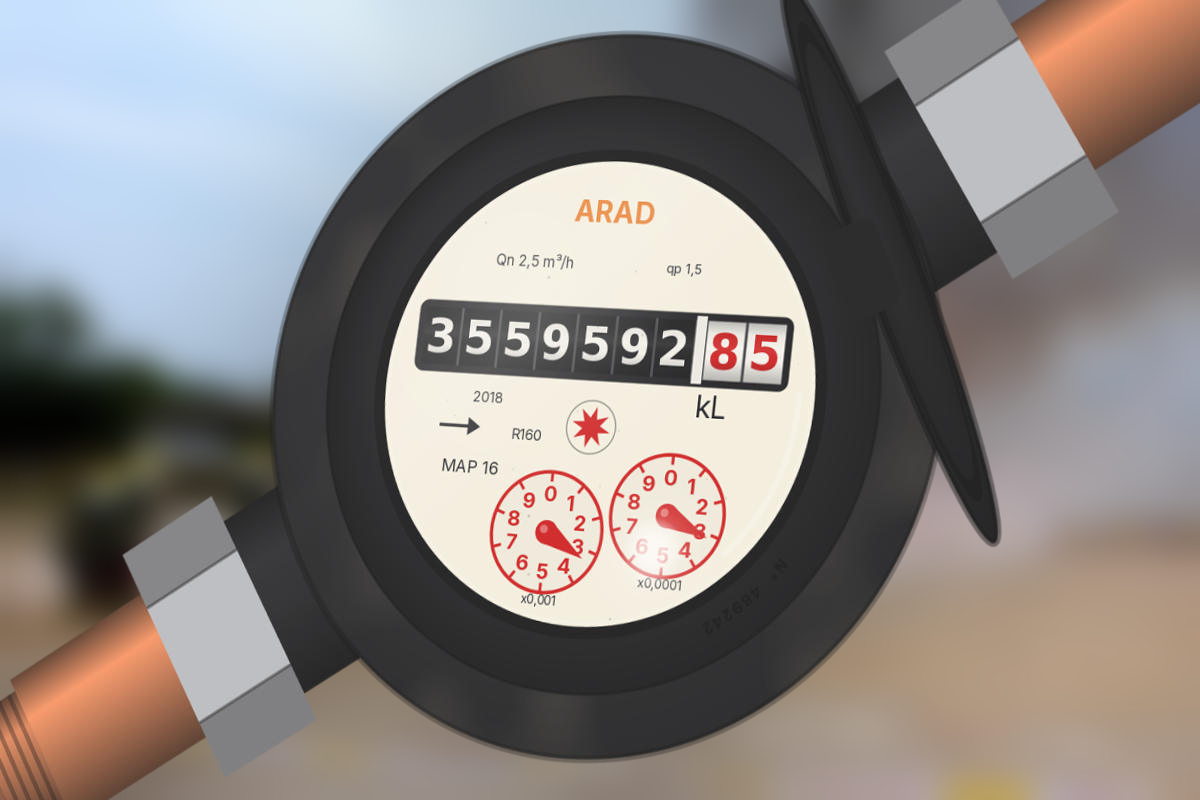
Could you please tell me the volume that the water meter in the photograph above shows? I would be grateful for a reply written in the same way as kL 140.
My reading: kL 3559592.8533
